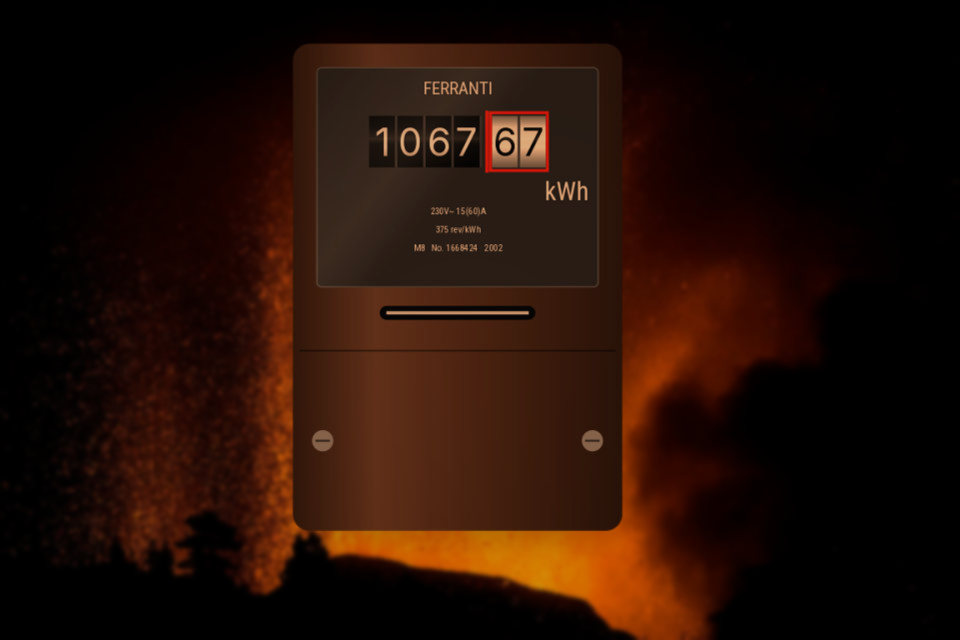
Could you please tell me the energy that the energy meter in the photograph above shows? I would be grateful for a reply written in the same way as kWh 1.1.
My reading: kWh 1067.67
